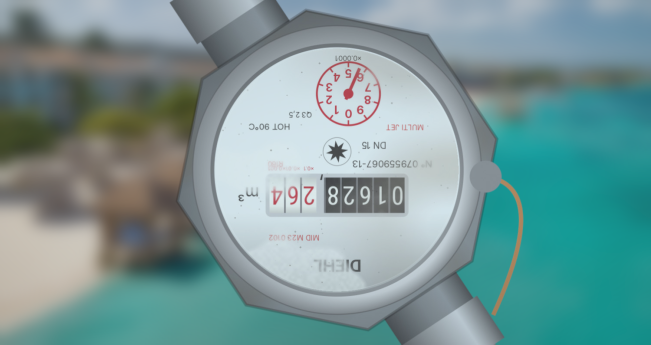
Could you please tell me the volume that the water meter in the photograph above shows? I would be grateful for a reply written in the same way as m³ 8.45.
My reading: m³ 1628.2645
